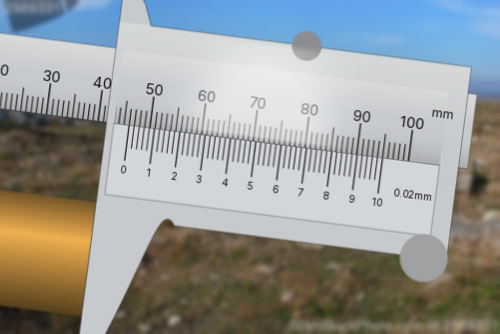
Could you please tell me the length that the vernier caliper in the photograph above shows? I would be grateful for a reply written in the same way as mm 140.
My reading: mm 46.0
